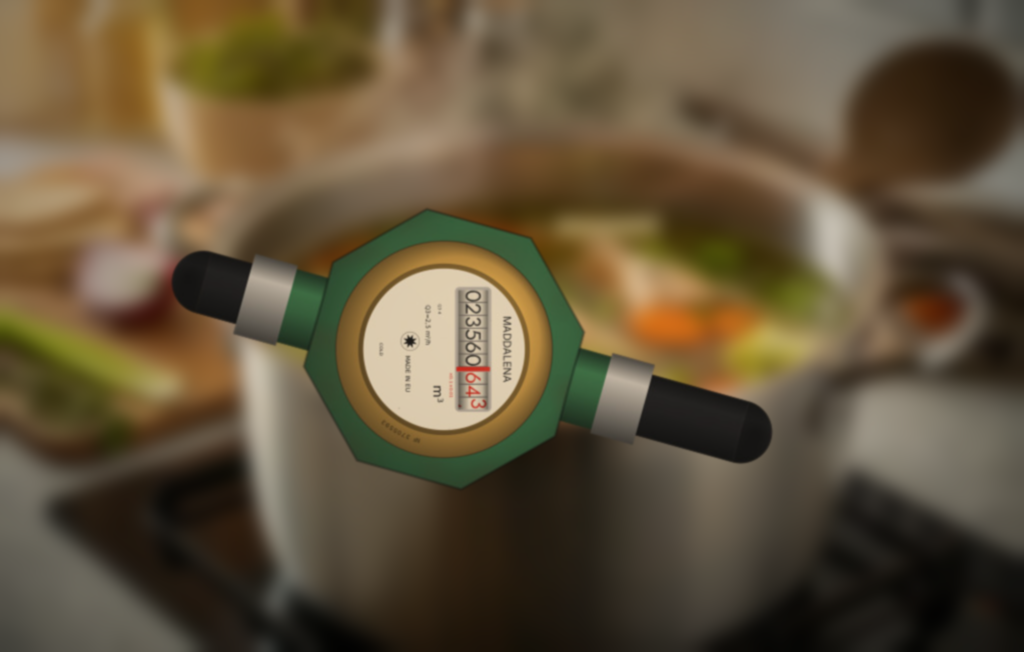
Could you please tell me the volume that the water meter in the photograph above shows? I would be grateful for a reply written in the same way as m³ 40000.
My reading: m³ 23560.643
